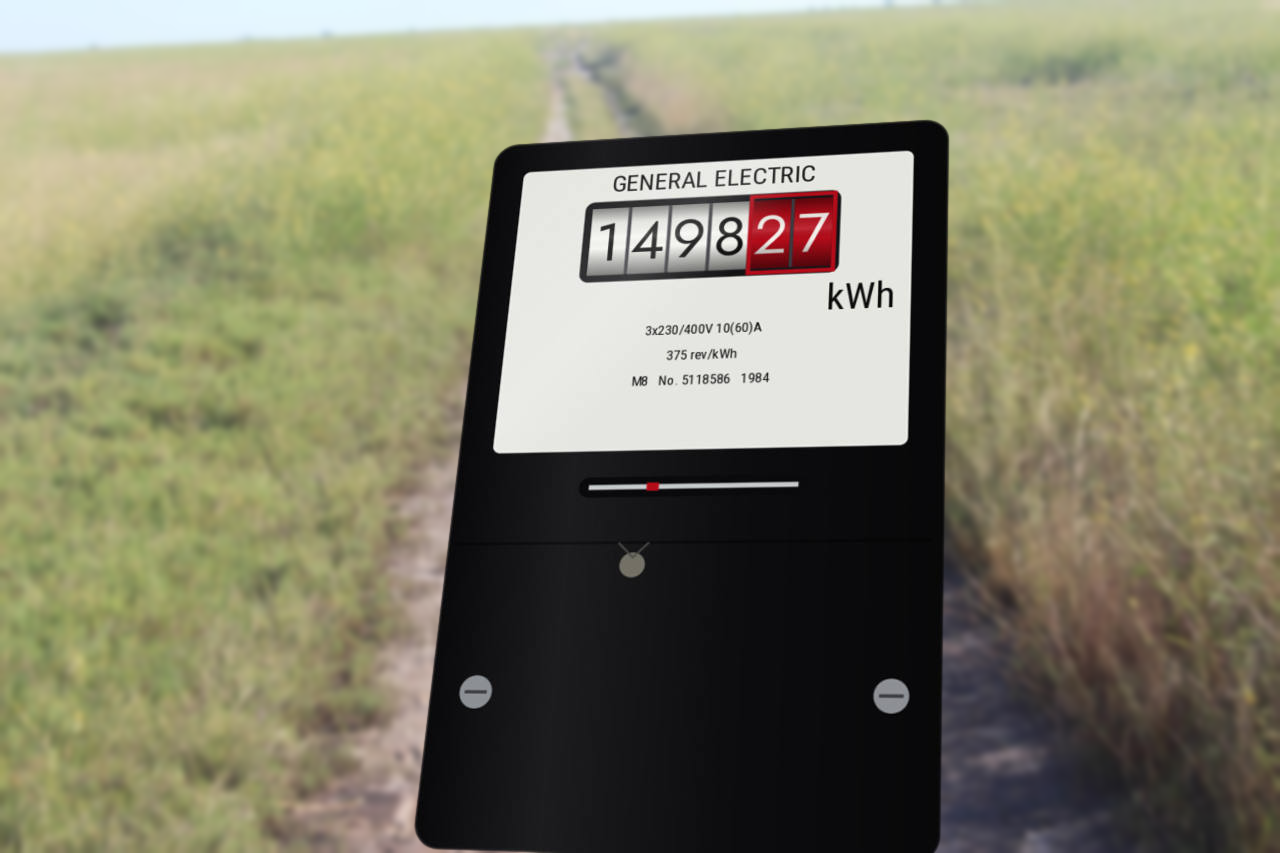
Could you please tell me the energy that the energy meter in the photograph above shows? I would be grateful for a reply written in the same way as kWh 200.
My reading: kWh 1498.27
